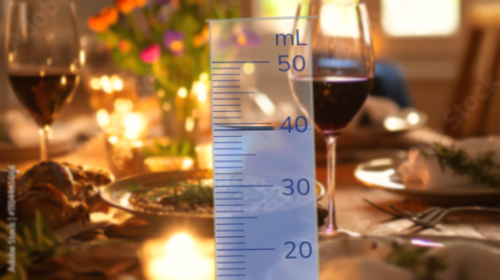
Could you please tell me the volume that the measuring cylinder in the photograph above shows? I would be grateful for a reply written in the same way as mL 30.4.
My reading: mL 39
